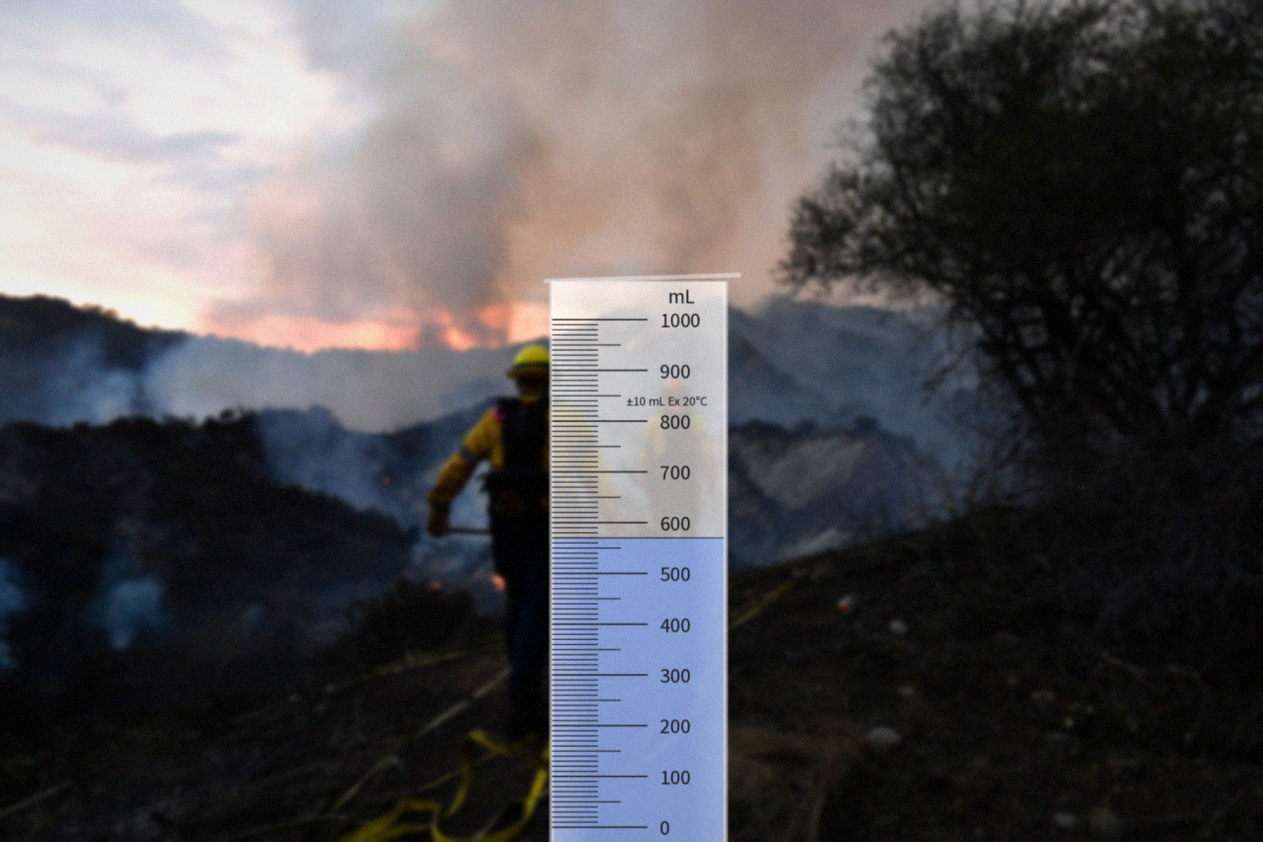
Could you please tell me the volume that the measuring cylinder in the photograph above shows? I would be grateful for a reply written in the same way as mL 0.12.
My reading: mL 570
